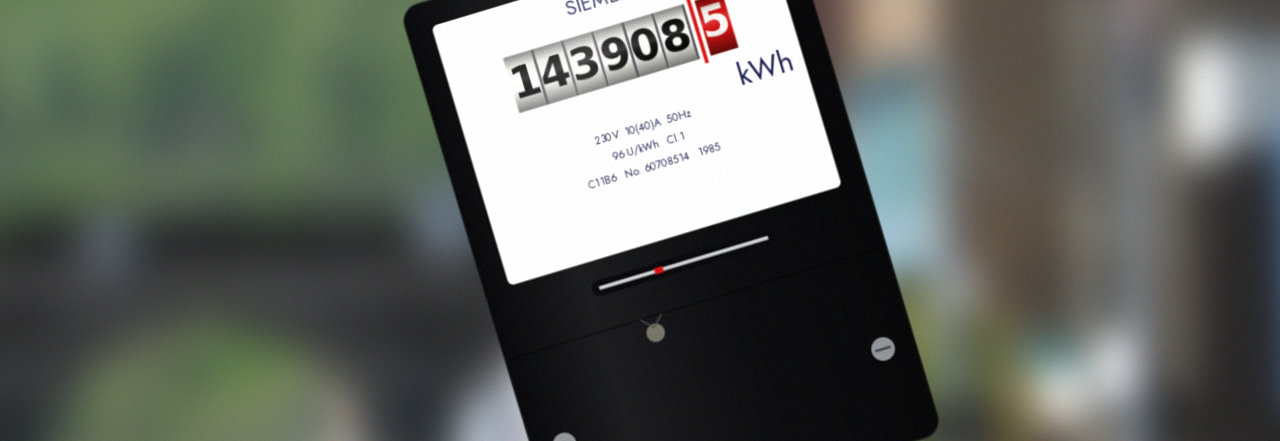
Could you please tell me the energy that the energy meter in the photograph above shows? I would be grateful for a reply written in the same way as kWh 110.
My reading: kWh 143908.5
